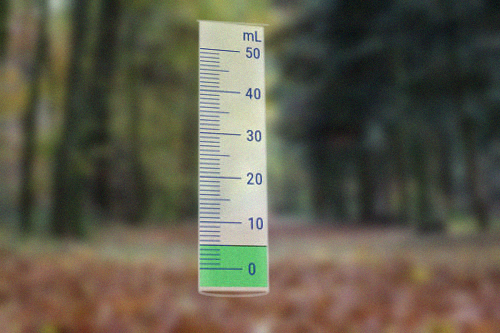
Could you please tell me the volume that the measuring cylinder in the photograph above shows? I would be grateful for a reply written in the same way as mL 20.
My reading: mL 5
